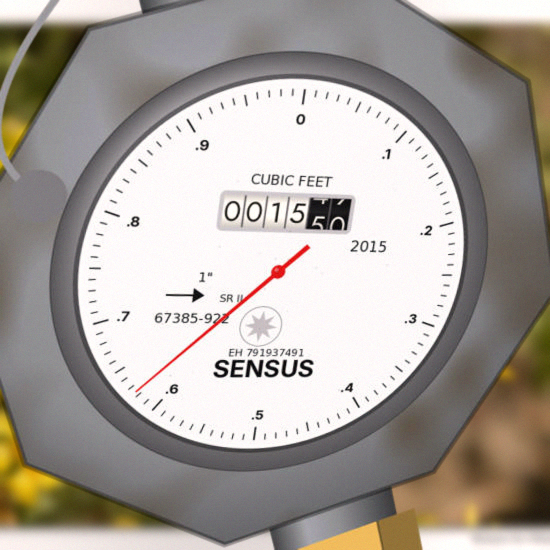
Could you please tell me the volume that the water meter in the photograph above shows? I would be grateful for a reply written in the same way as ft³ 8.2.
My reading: ft³ 1549.62
